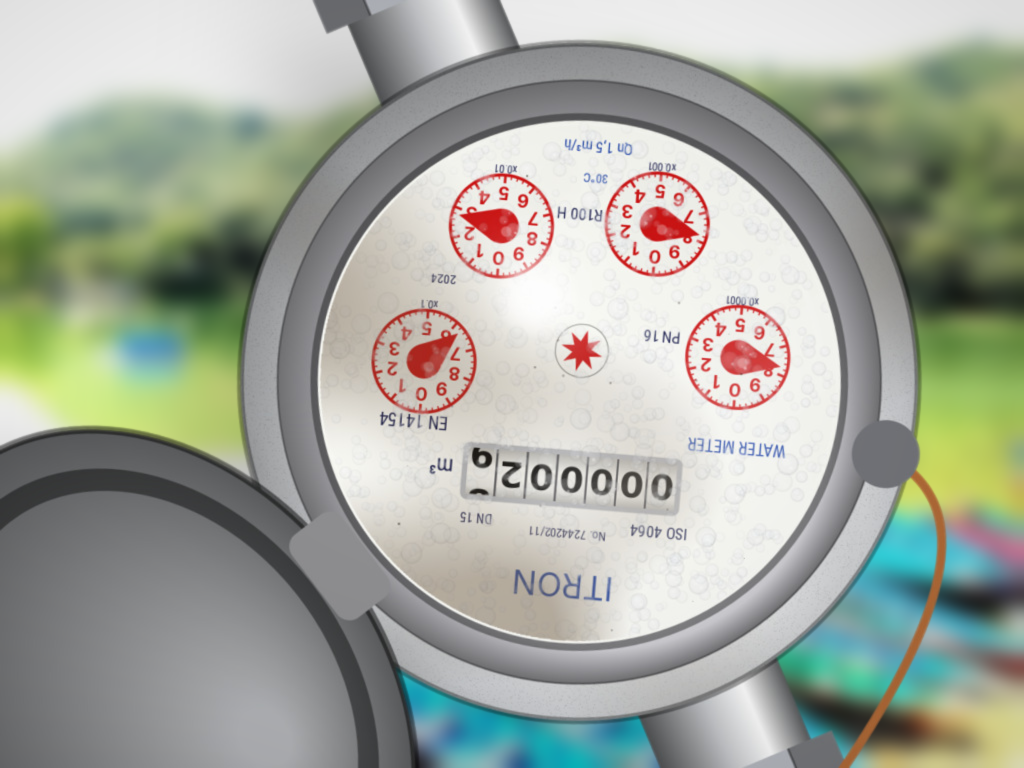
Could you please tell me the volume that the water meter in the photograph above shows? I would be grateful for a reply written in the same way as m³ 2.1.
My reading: m³ 28.6277
